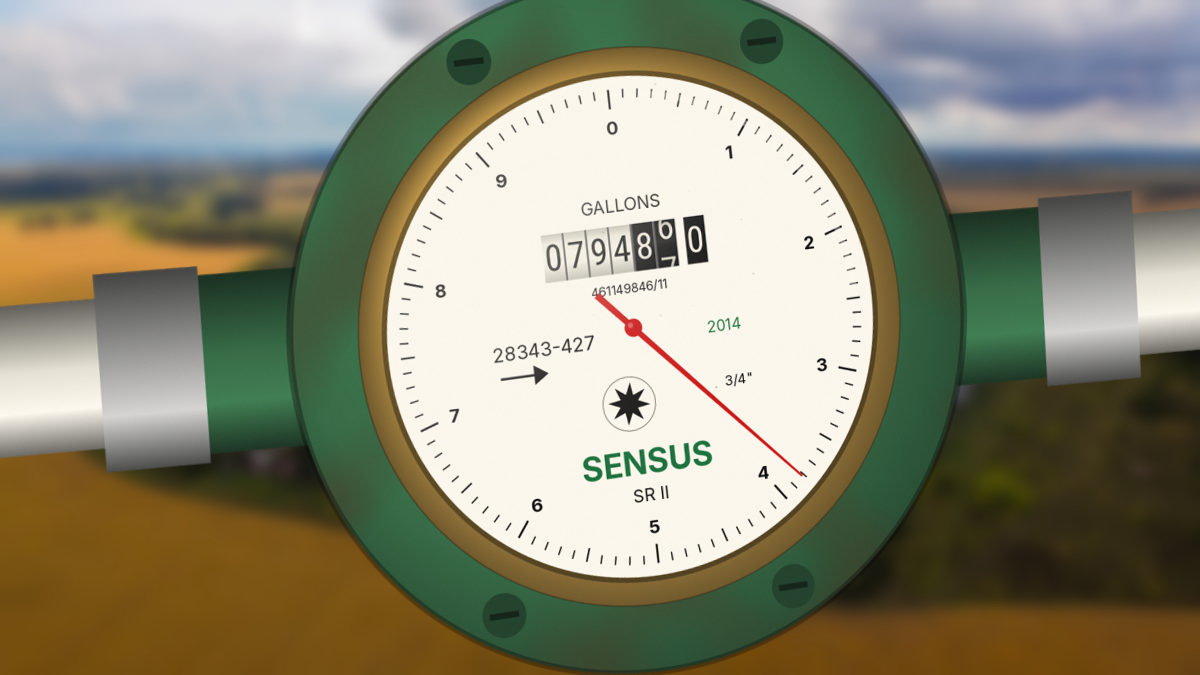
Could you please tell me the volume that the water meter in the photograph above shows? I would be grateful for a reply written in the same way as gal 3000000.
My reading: gal 794863.8
